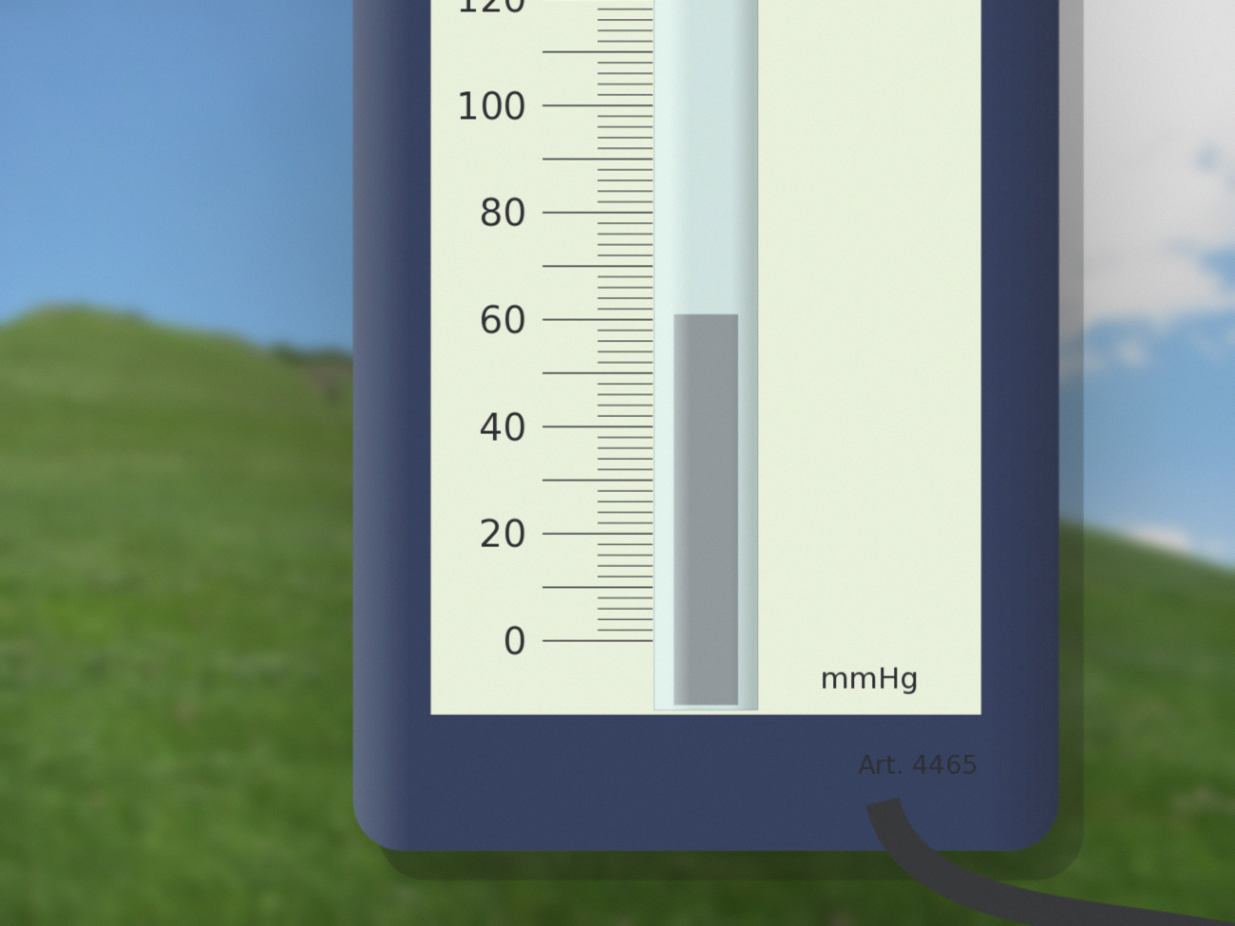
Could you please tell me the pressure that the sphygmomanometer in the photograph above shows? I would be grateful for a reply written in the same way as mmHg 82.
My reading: mmHg 61
